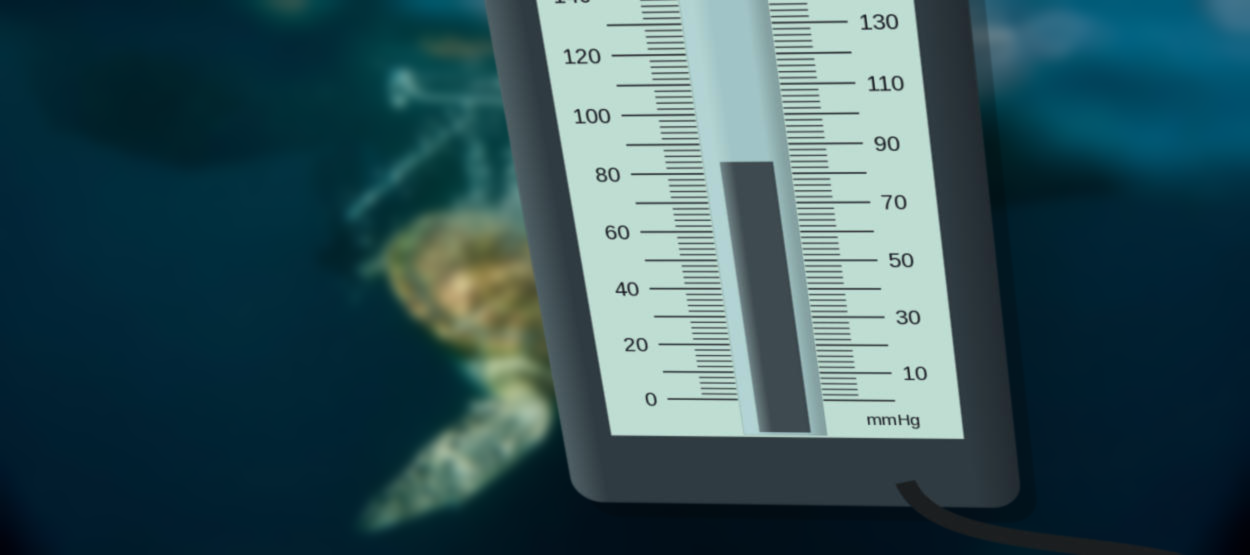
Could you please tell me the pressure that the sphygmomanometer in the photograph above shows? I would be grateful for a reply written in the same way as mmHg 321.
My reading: mmHg 84
